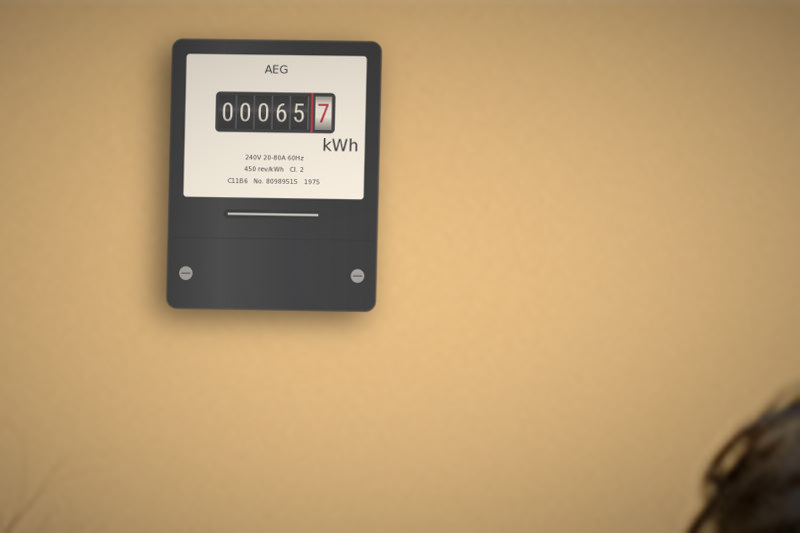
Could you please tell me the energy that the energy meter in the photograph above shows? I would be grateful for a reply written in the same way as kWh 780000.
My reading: kWh 65.7
